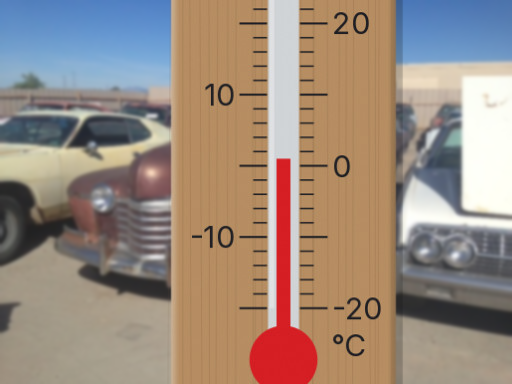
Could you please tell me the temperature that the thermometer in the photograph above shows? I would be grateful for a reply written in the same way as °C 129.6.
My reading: °C 1
